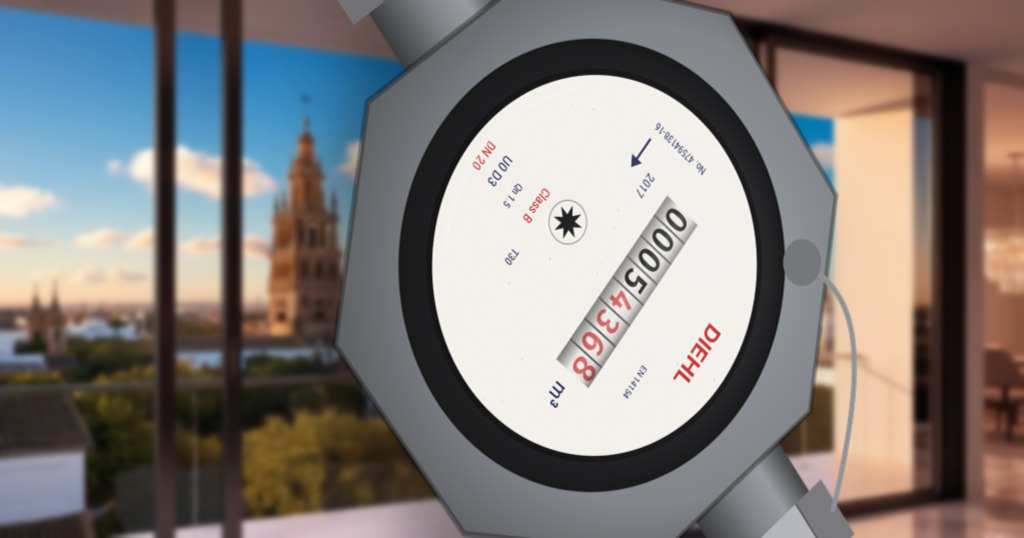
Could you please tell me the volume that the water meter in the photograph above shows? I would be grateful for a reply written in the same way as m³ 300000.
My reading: m³ 5.4368
